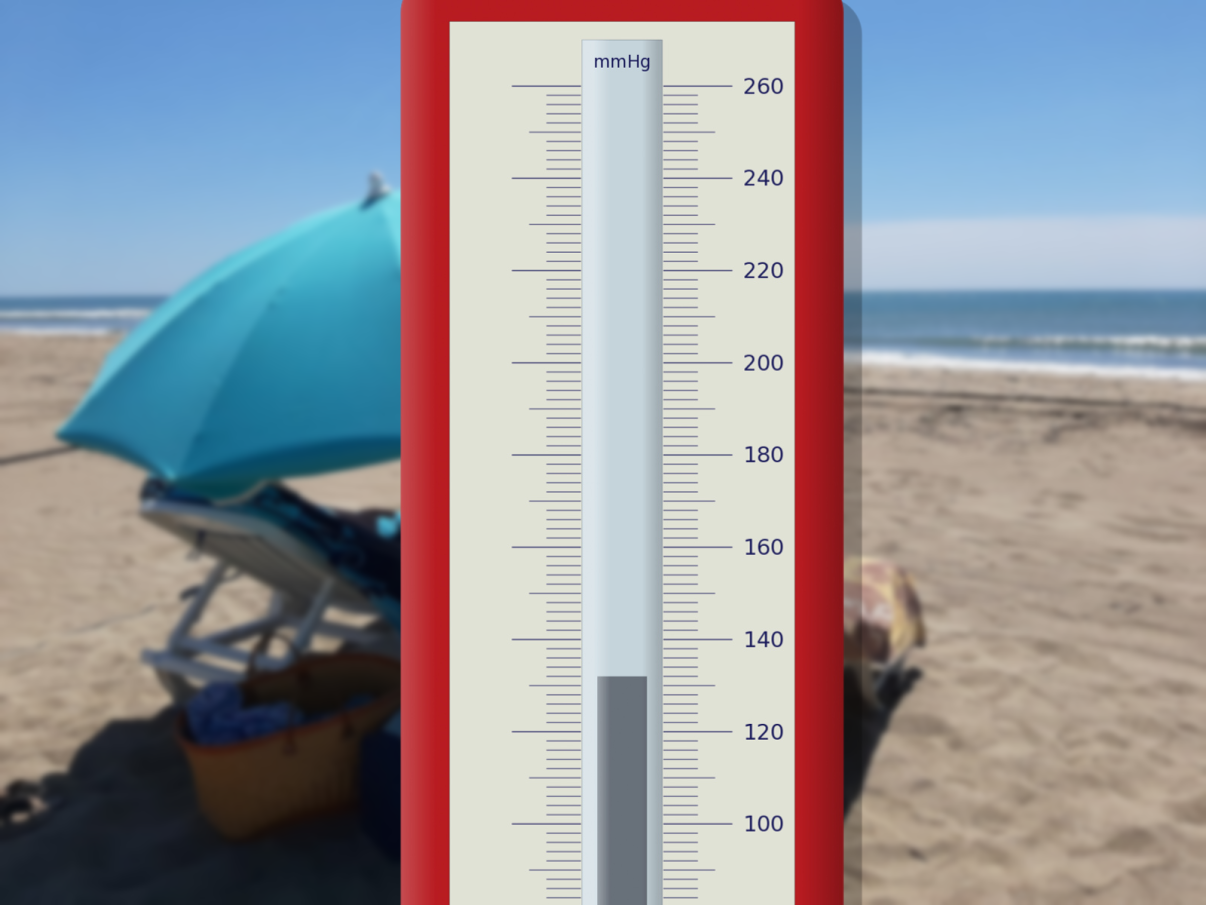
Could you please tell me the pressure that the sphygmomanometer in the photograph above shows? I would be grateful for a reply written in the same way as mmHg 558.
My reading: mmHg 132
